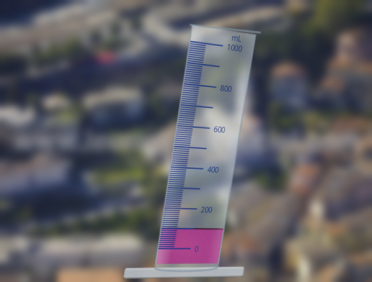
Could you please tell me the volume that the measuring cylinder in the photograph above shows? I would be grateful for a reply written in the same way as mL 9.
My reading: mL 100
